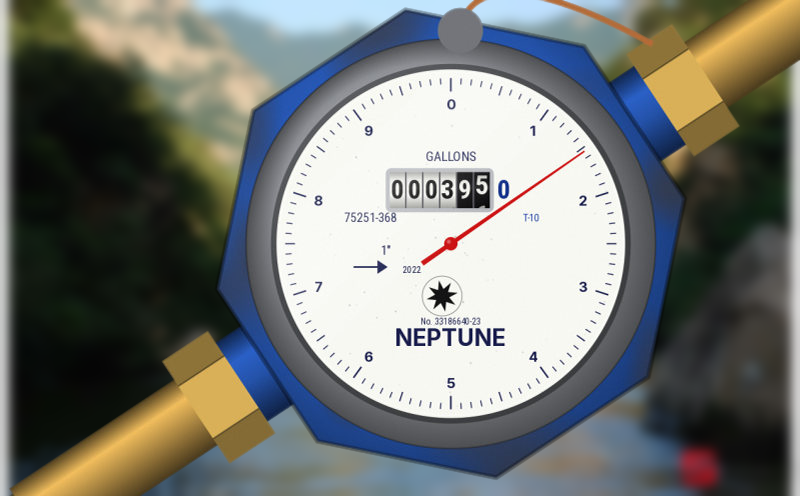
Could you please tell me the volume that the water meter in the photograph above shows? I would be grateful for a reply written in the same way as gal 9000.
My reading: gal 3951.5
